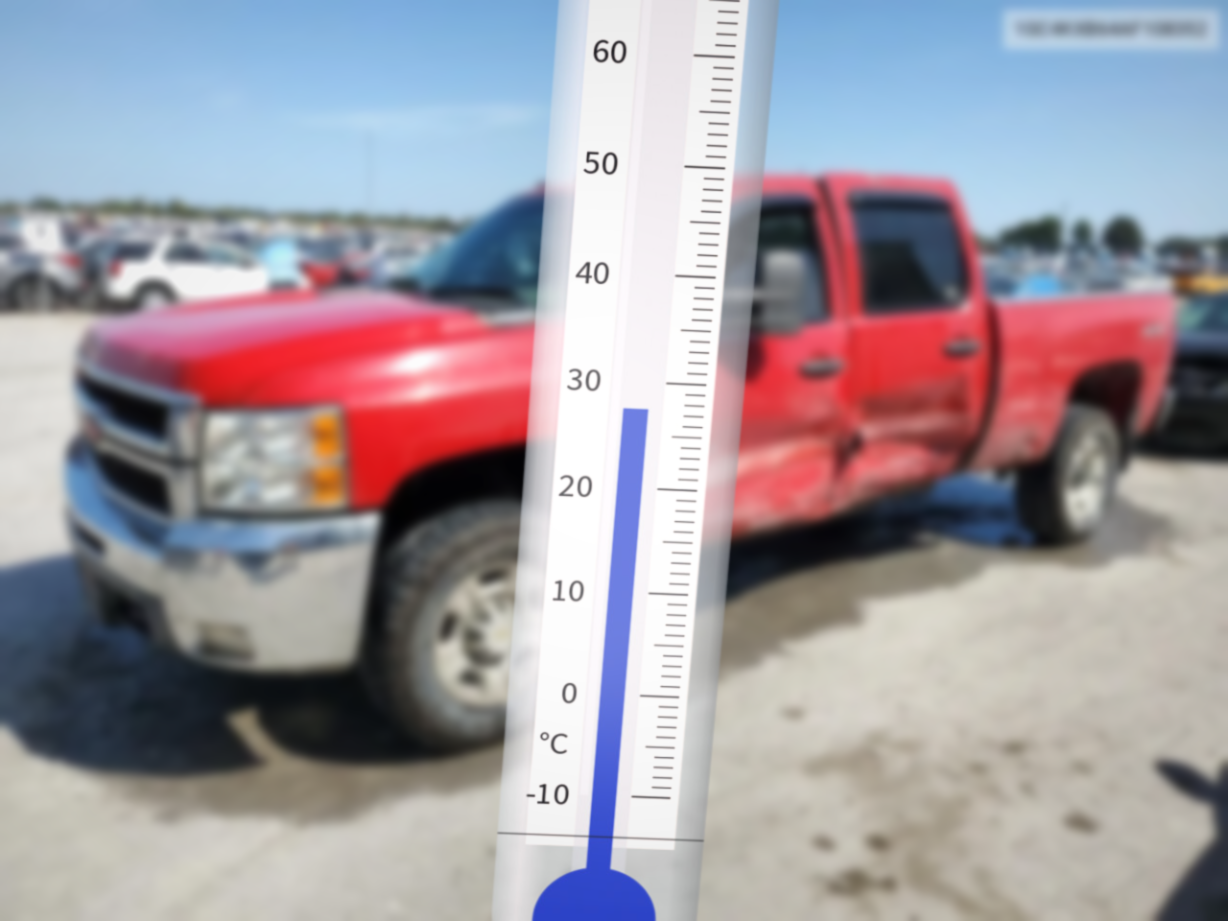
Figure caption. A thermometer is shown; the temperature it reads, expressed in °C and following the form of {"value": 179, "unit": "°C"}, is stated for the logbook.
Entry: {"value": 27.5, "unit": "°C"}
